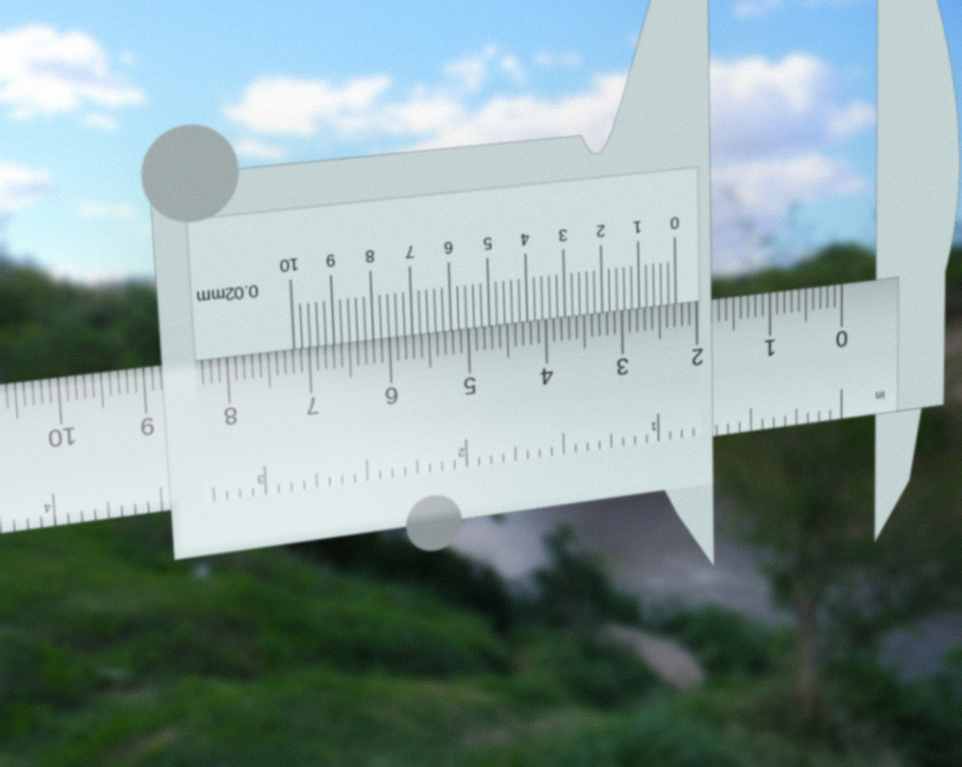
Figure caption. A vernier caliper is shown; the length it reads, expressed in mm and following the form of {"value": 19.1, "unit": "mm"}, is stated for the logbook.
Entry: {"value": 22.8, "unit": "mm"}
